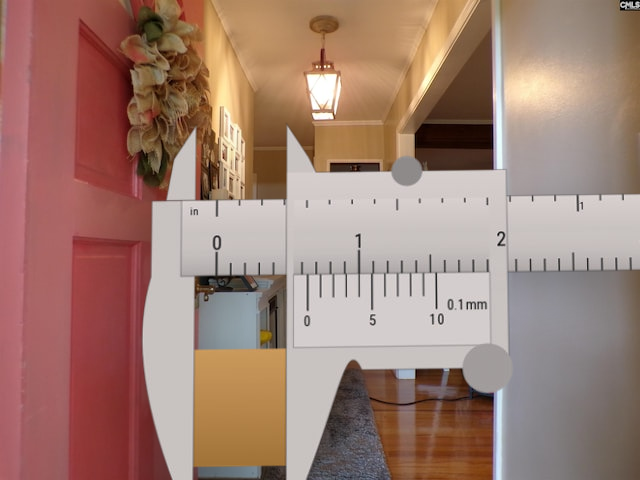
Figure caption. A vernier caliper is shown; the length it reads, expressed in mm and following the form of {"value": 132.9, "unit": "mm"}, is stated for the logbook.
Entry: {"value": 6.4, "unit": "mm"}
